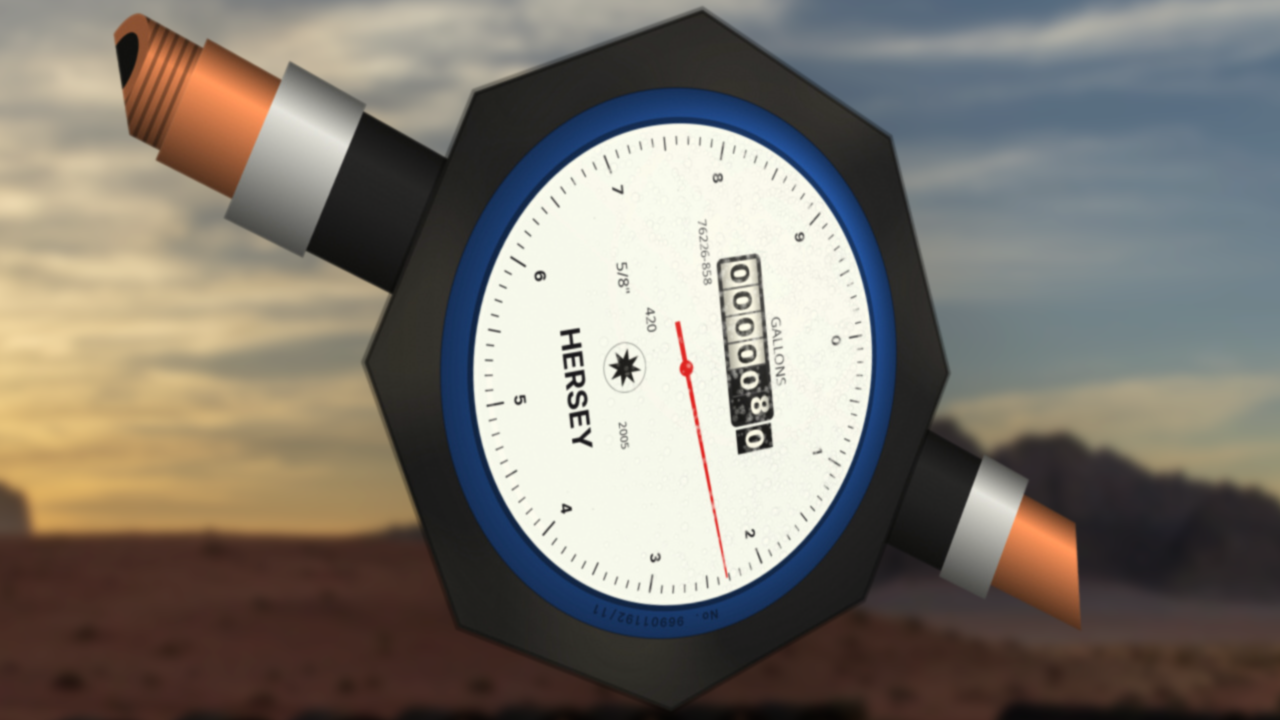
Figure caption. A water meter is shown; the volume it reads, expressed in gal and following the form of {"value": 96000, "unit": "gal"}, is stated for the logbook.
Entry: {"value": 82.3, "unit": "gal"}
